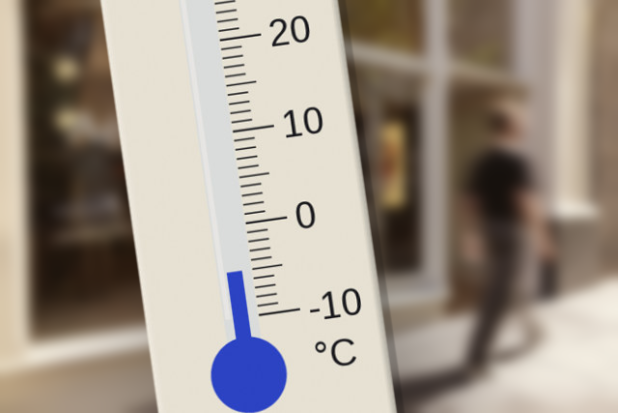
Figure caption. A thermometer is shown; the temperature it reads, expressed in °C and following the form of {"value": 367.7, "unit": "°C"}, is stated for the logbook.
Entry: {"value": -5, "unit": "°C"}
